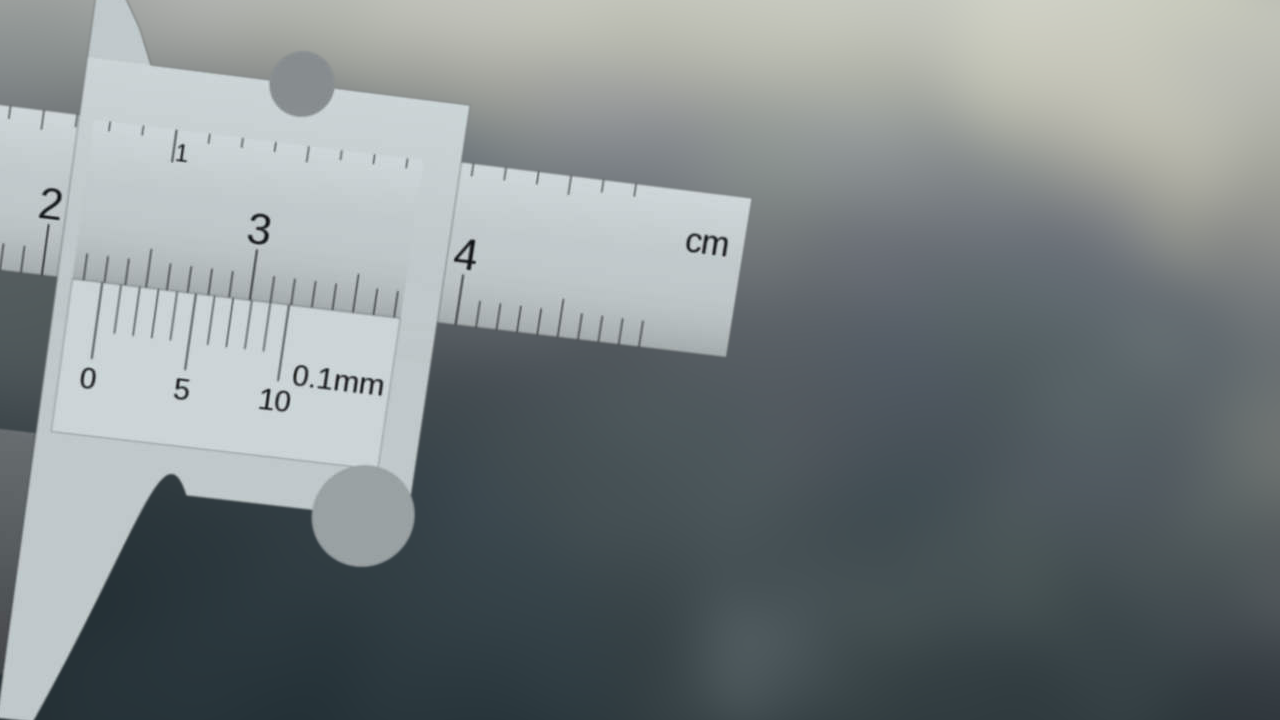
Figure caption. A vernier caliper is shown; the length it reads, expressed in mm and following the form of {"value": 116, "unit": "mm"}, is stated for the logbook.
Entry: {"value": 22.9, "unit": "mm"}
